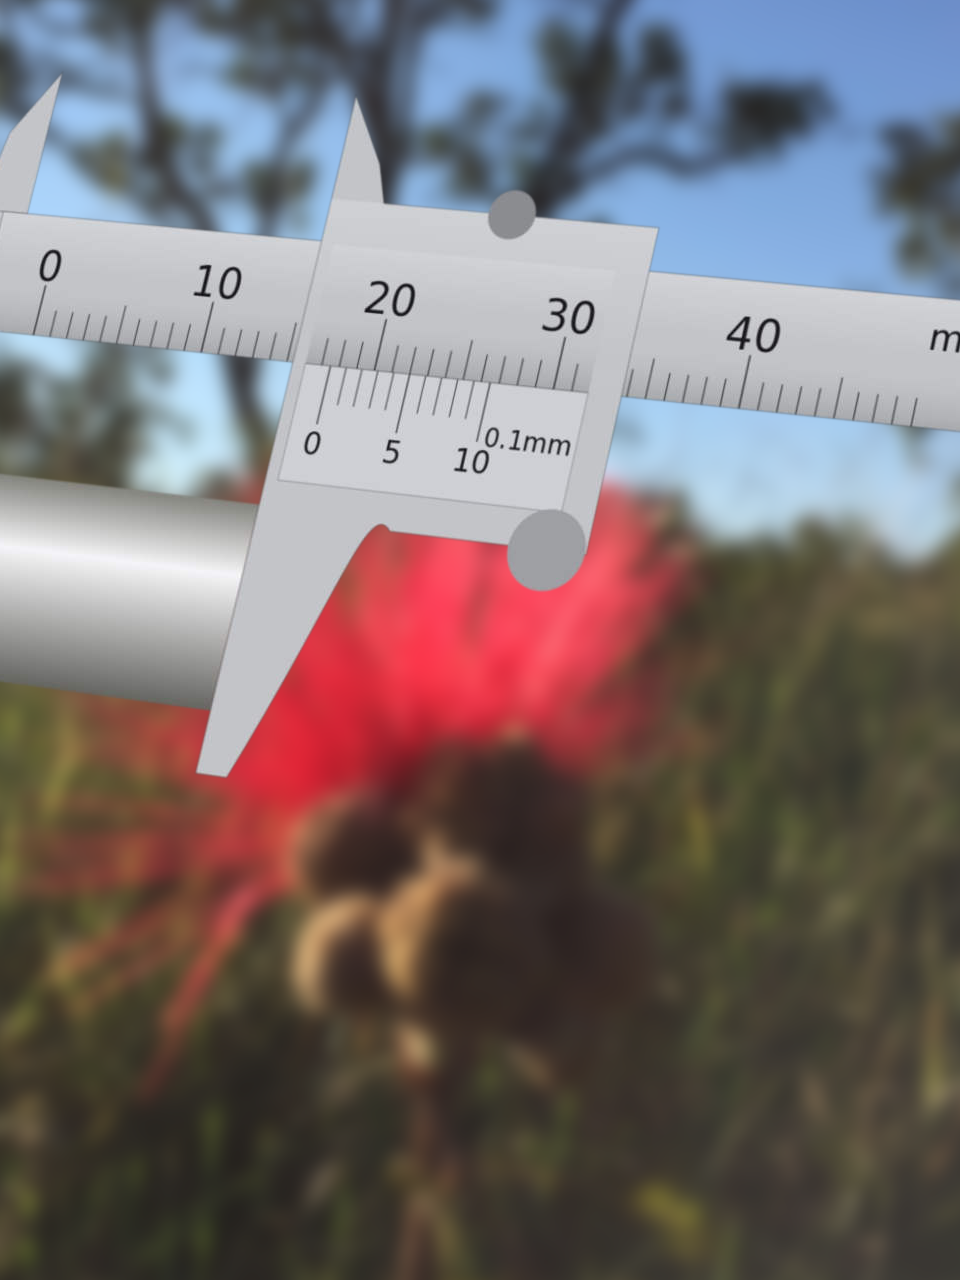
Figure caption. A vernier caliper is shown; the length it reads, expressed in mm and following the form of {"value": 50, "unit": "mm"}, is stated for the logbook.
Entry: {"value": 17.5, "unit": "mm"}
